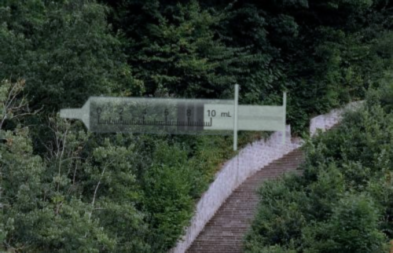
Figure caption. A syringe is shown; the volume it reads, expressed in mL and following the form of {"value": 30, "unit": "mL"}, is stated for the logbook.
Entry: {"value": 7, "unit": "mL"}
